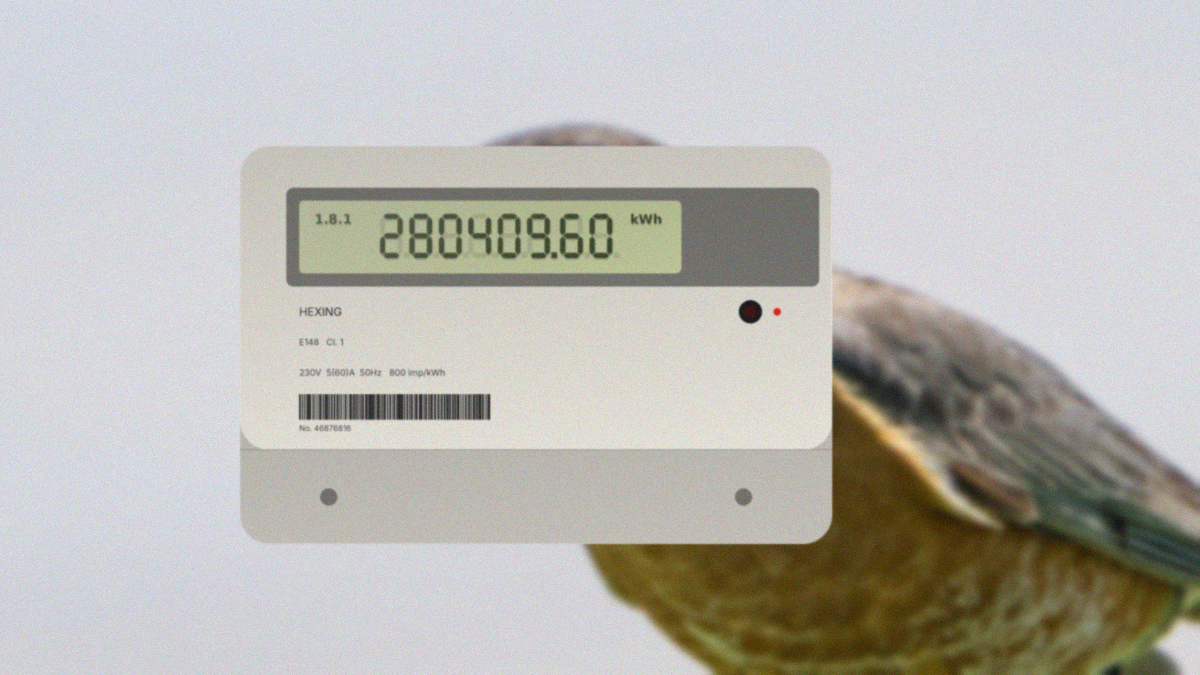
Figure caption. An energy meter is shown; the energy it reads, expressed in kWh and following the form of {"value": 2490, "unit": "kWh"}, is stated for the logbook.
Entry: {"value": 280409.60, "unit": "kWh"}
